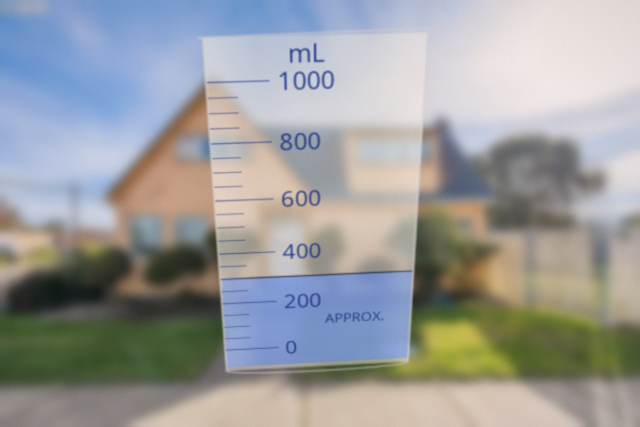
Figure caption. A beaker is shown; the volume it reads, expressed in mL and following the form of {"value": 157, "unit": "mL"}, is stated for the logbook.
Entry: {"value": 300, "unit": "mL"}
